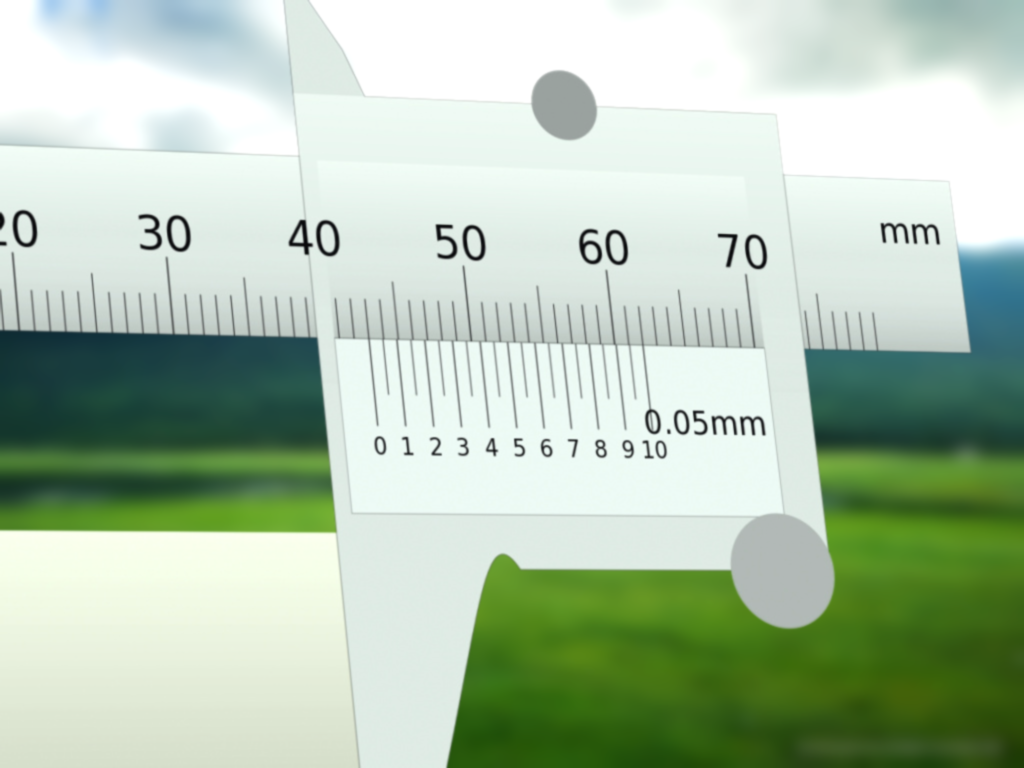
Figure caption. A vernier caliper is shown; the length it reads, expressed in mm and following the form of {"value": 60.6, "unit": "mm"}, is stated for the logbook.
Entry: {"value": 43.0, "unit": "mm"}
